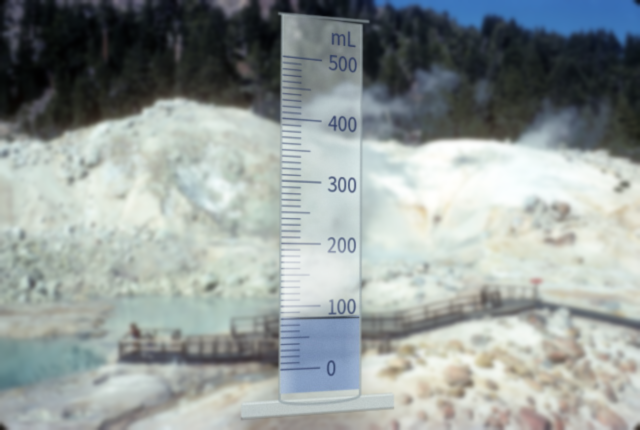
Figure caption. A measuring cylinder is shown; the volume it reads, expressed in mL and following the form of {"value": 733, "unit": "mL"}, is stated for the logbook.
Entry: {"value": 80, "unit": "mL"}
